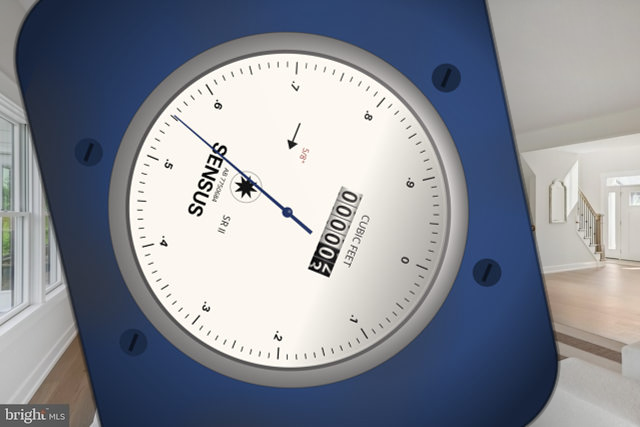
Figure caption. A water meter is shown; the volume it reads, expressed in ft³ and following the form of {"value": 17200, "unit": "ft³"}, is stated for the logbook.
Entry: {"value": 2.55, "unit": "ft³"}
